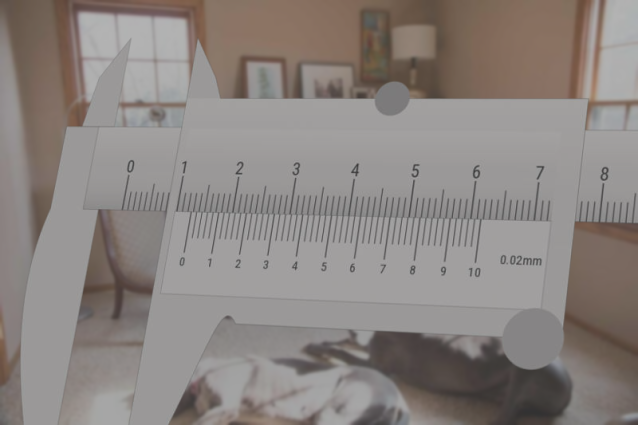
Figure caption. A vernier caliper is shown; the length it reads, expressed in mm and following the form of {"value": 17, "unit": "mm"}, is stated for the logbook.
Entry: {"value": 12.6, "unit": "mm"}
